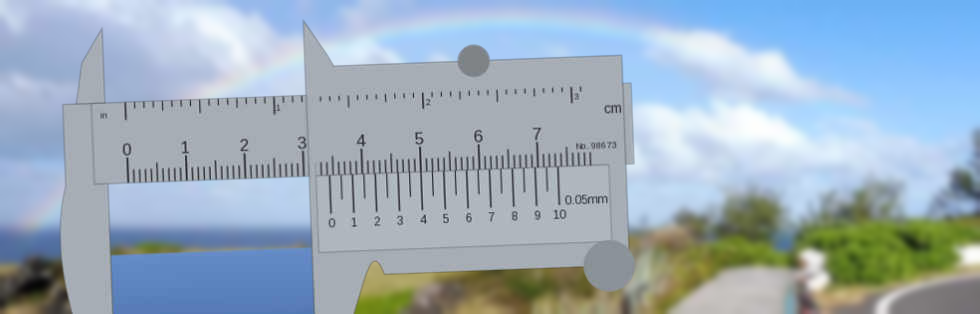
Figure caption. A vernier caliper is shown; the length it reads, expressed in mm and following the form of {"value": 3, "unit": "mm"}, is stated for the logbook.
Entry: {"value": 34.4, "unit": "mm"}
